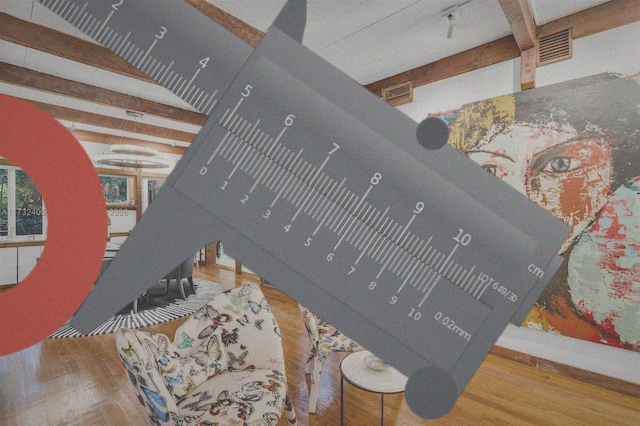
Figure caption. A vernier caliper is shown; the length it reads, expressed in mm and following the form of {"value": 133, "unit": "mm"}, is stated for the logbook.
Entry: {"value": 51.5, "unit": "mm"}
